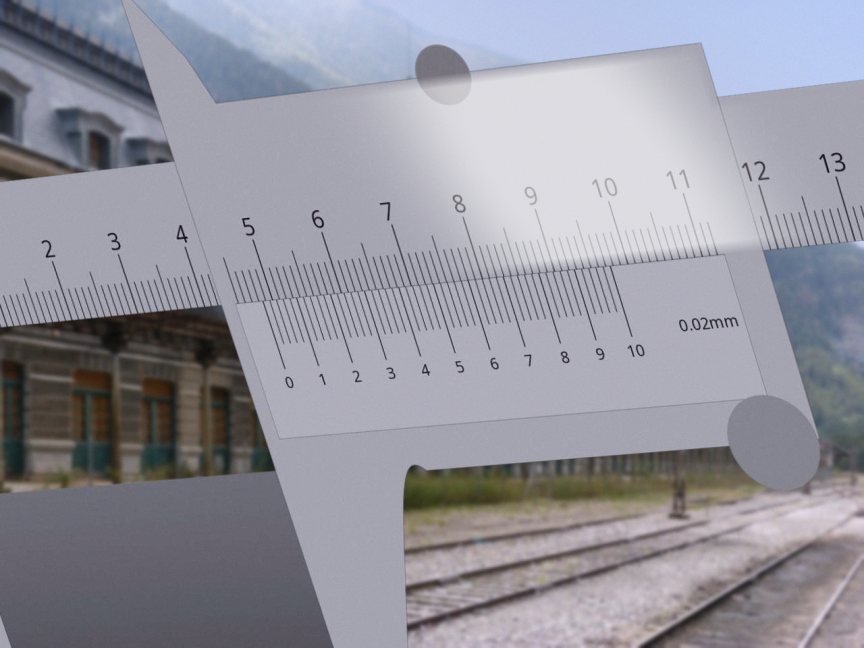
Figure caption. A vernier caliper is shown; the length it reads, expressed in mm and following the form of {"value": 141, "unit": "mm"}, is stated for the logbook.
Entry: {"value": 48.6, "unit": "mm"}
